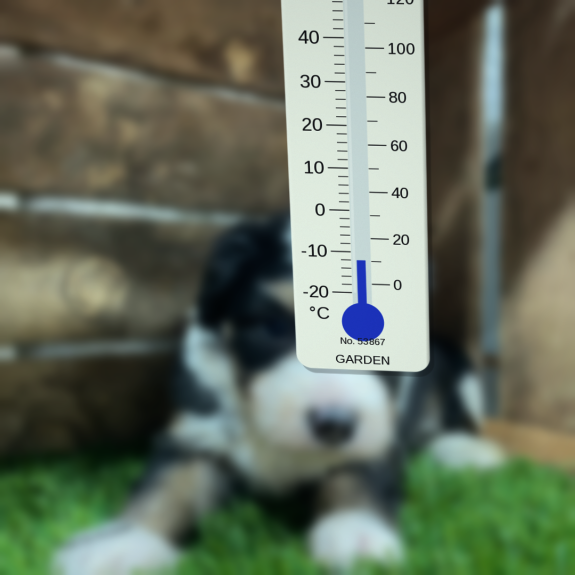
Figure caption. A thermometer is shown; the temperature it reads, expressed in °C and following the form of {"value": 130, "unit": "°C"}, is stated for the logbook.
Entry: {"value": -12, "unit": "°C"}
